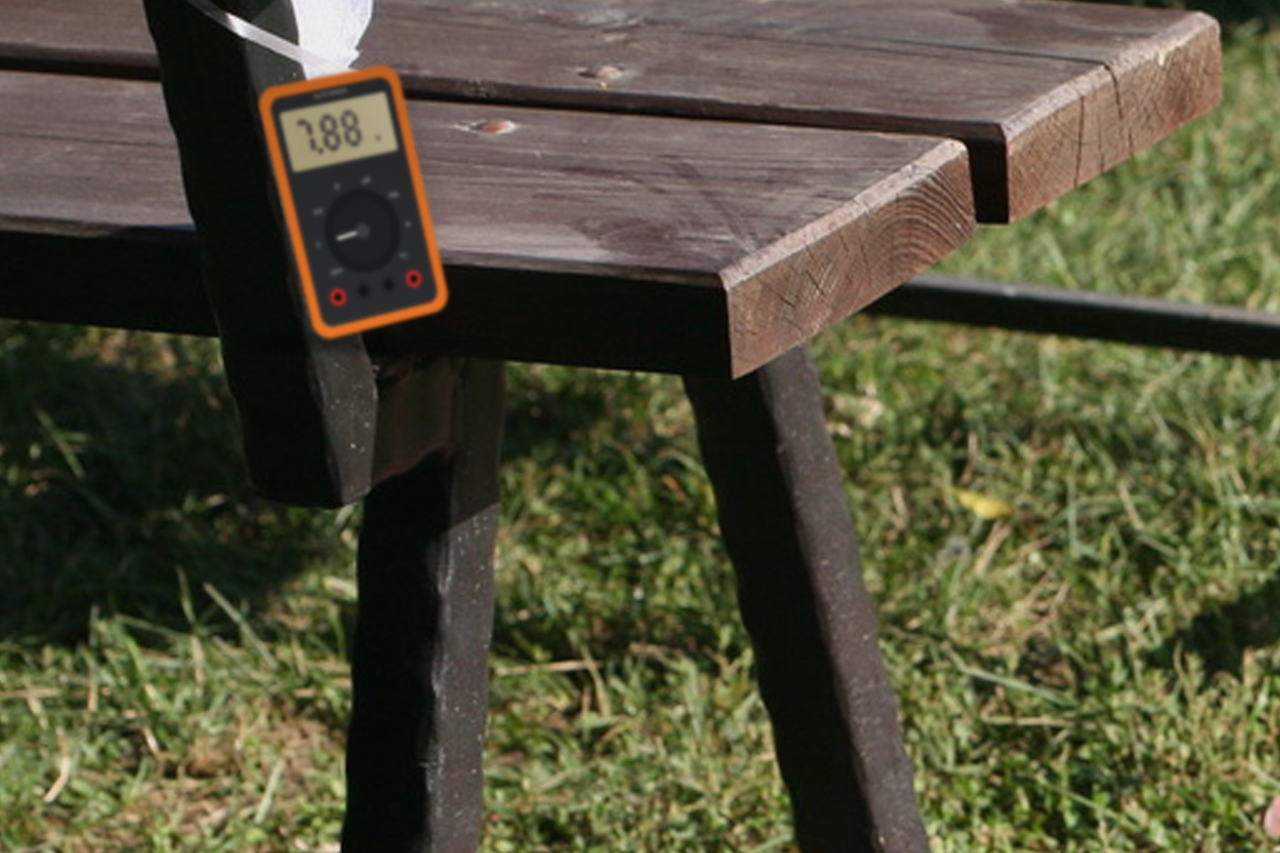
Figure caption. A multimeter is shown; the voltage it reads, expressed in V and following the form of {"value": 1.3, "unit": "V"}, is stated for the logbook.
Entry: {"value": 7.88, "unit": "V"}
